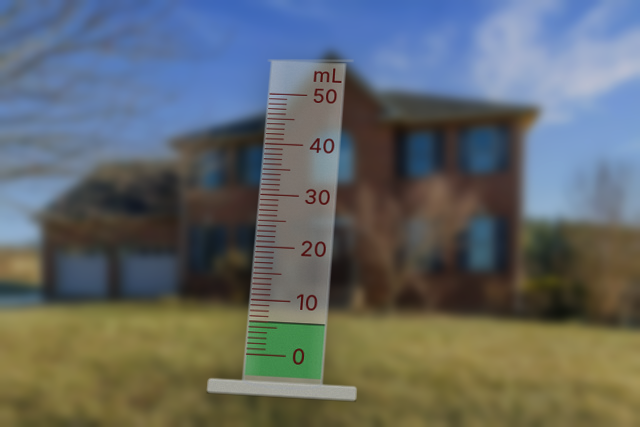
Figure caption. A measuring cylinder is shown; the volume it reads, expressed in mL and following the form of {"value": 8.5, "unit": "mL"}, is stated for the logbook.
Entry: {"value": 6, "unit": "mL"}
